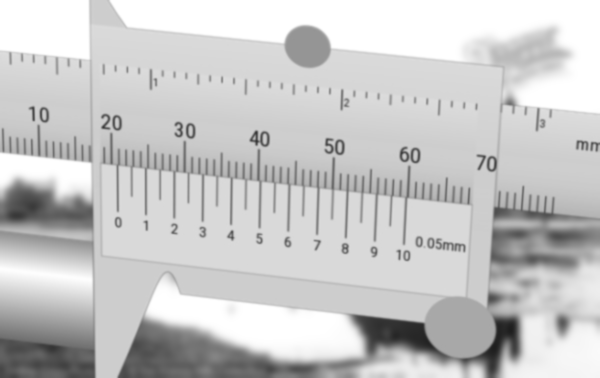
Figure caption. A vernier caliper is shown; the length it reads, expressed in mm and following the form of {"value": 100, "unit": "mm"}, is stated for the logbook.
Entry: {"value": 20.8, "unit": "mm"}
